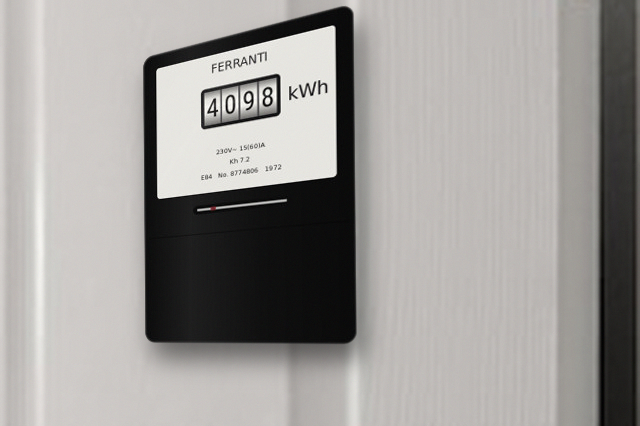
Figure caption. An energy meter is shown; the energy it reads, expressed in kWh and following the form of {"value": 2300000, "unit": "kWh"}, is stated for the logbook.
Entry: {"value": 4098, "unit": "kWh"}
